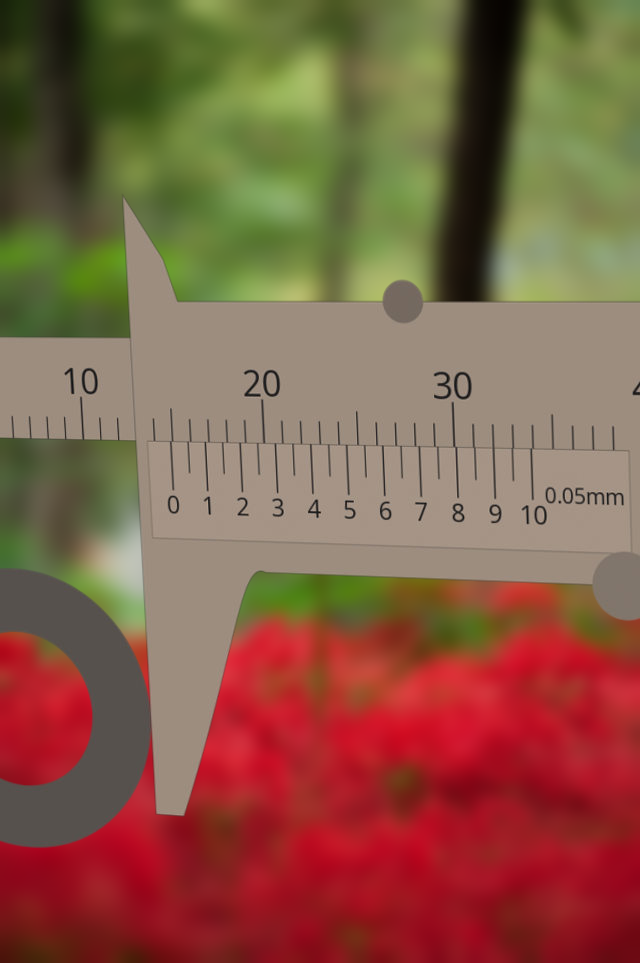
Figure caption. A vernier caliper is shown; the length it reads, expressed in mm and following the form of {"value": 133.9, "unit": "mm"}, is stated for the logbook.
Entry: {"value": 14.9, "unit": "mm"}
